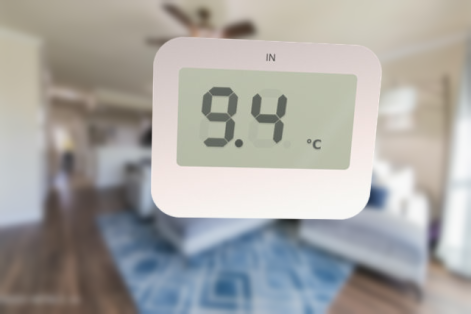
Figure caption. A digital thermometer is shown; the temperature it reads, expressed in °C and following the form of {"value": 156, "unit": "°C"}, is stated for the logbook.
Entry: {"value": 9.4, "unit": "°C"}
